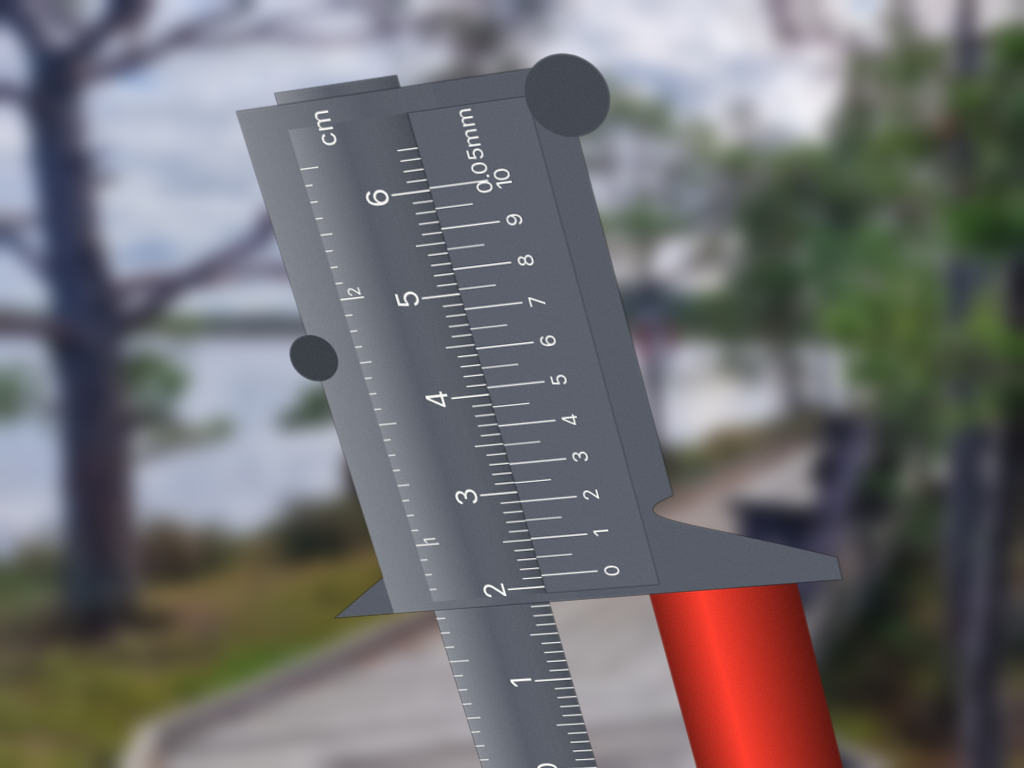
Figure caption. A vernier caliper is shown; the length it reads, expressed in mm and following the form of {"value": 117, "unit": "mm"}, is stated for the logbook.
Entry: {"value": 21.2, "unit": "mm"}
